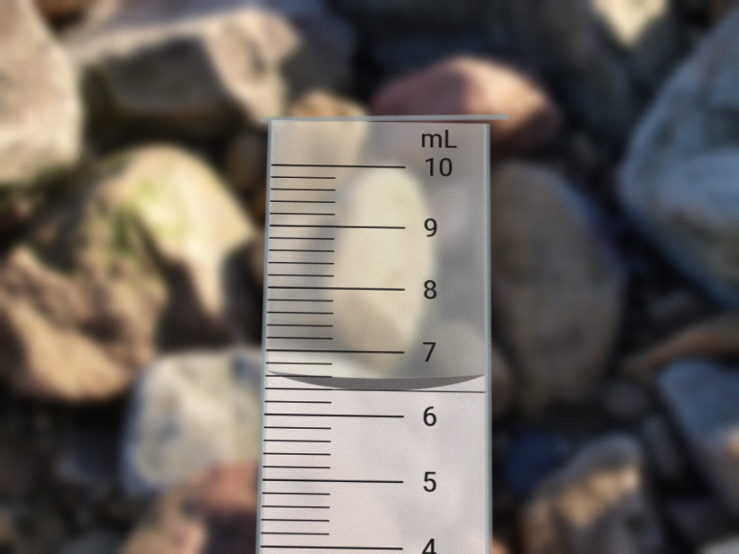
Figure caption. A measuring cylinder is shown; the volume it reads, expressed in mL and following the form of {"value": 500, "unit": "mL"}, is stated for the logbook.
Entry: {"value": 6.4, "unit": "mL"}
